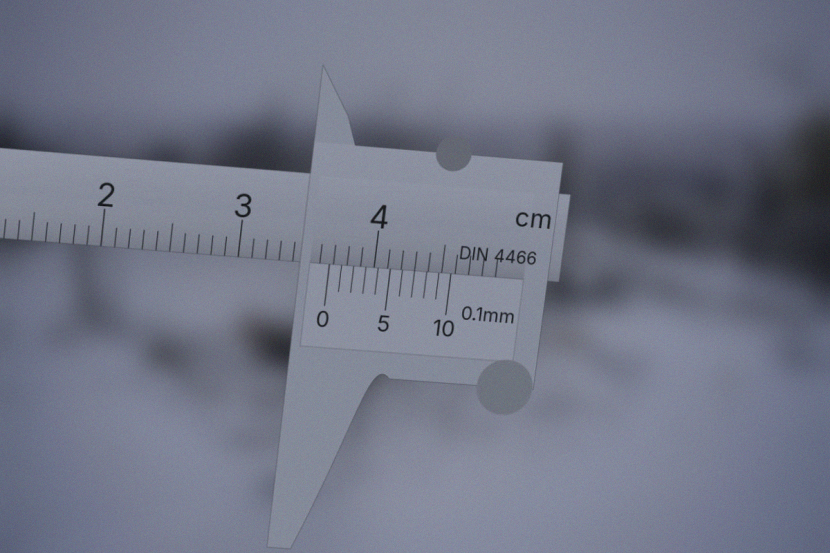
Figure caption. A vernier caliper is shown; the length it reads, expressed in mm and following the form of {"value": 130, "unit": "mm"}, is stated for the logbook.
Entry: {"value": 36.7, "unit": "mm"}
